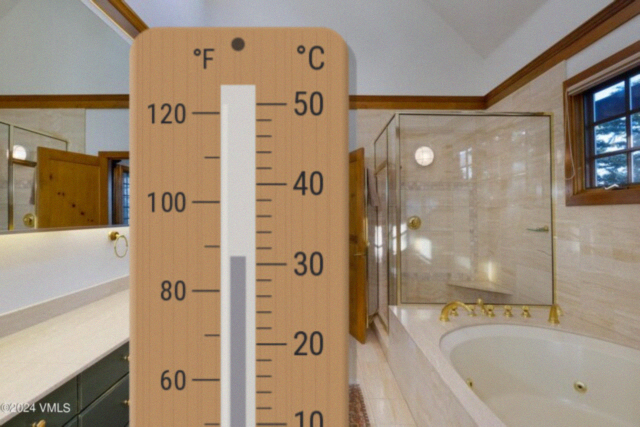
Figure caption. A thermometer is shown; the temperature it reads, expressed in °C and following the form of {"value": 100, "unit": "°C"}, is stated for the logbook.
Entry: {"value": 31, "unit": "°C"}
